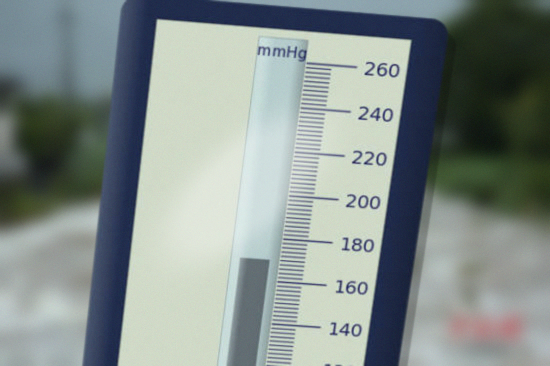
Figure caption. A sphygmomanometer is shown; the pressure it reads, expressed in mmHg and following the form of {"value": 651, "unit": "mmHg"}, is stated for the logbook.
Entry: {"value": 170, "unit": "mmHg"}
